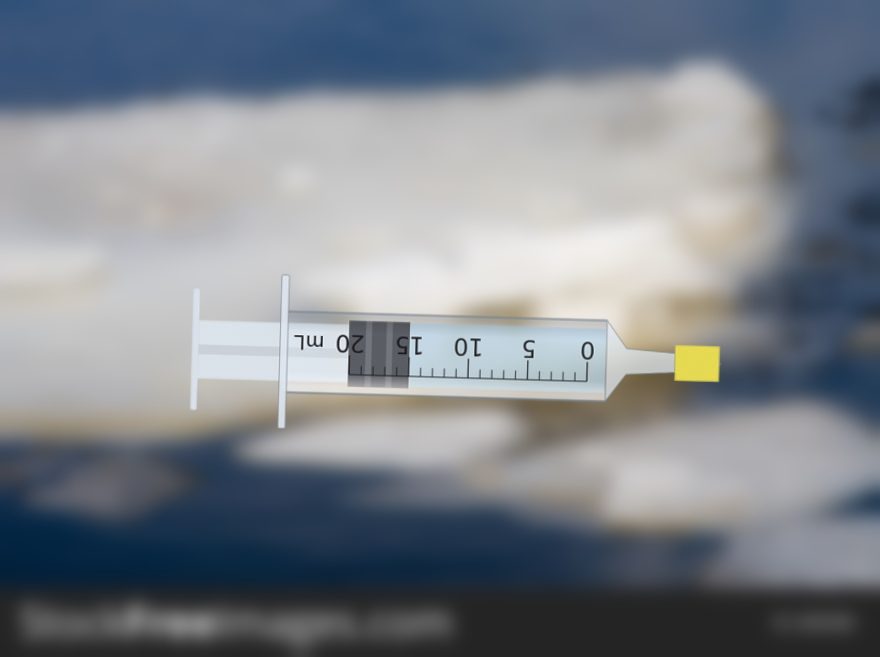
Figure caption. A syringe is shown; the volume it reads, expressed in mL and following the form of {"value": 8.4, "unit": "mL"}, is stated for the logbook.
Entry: {"value": 15, "unit": "mL"}
